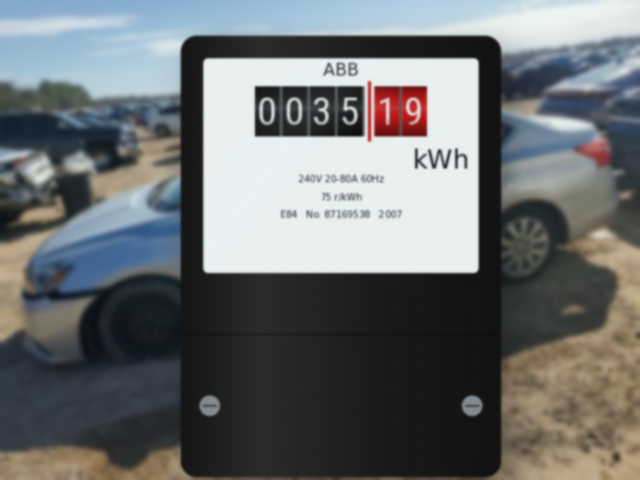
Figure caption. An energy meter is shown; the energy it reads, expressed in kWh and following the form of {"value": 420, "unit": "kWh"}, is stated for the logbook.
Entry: {"value": 35.19, "unit": "kWh"}
